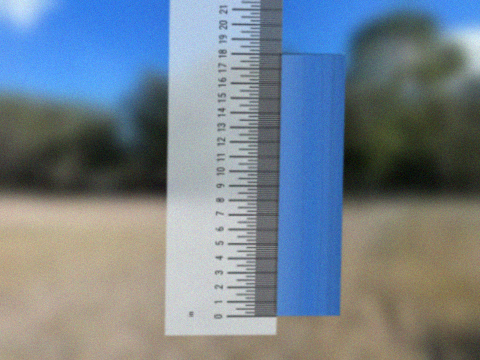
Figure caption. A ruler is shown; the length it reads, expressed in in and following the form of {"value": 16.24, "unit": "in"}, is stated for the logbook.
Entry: {"value": 18, "unit": "in"}
